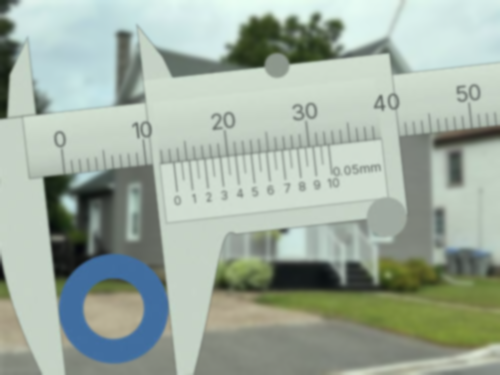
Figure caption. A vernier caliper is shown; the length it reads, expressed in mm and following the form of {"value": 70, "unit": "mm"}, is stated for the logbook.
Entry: {"value": 13.4, "unit": "mm"}
